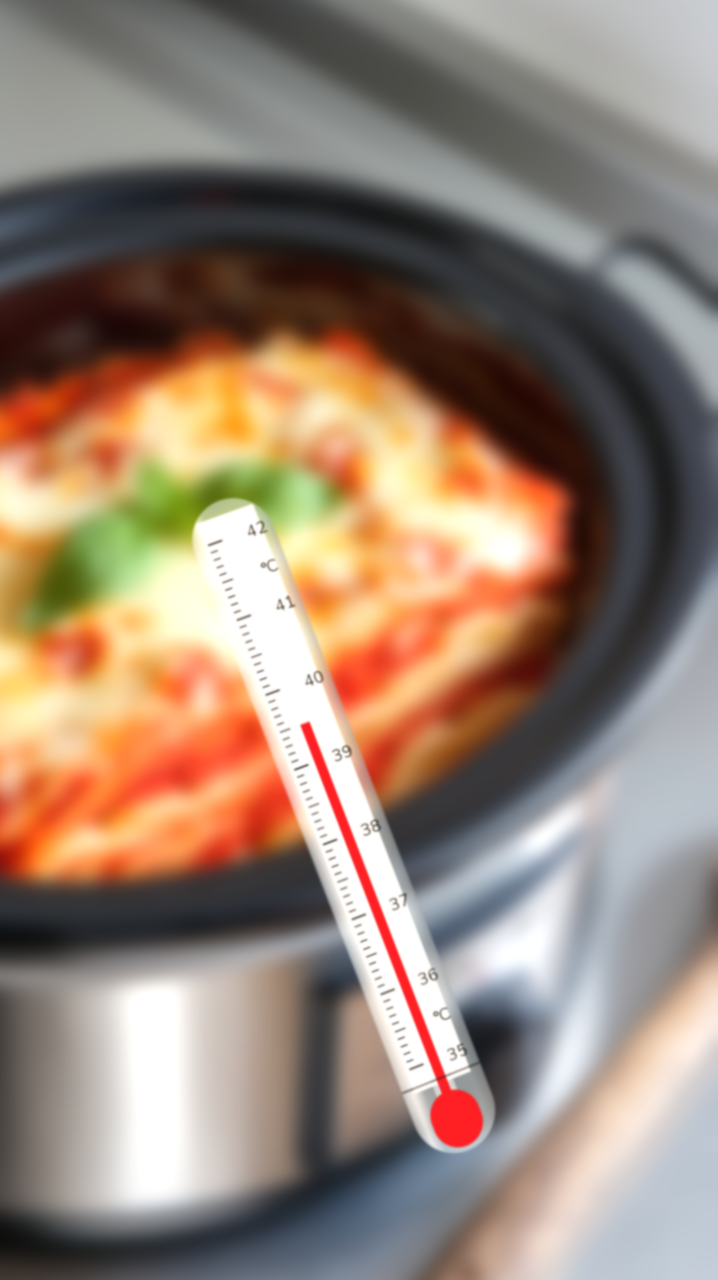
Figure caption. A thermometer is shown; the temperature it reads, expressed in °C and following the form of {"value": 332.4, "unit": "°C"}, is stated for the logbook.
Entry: {"value": 39.5, "unit": "°C"}
